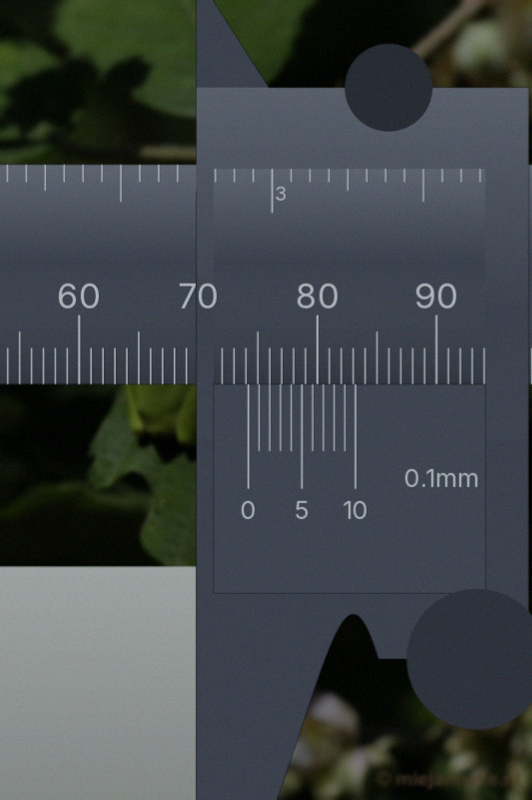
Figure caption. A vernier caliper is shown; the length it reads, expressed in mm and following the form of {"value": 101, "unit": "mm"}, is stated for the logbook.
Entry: {"value": 74.2, "unit": "mm"}
